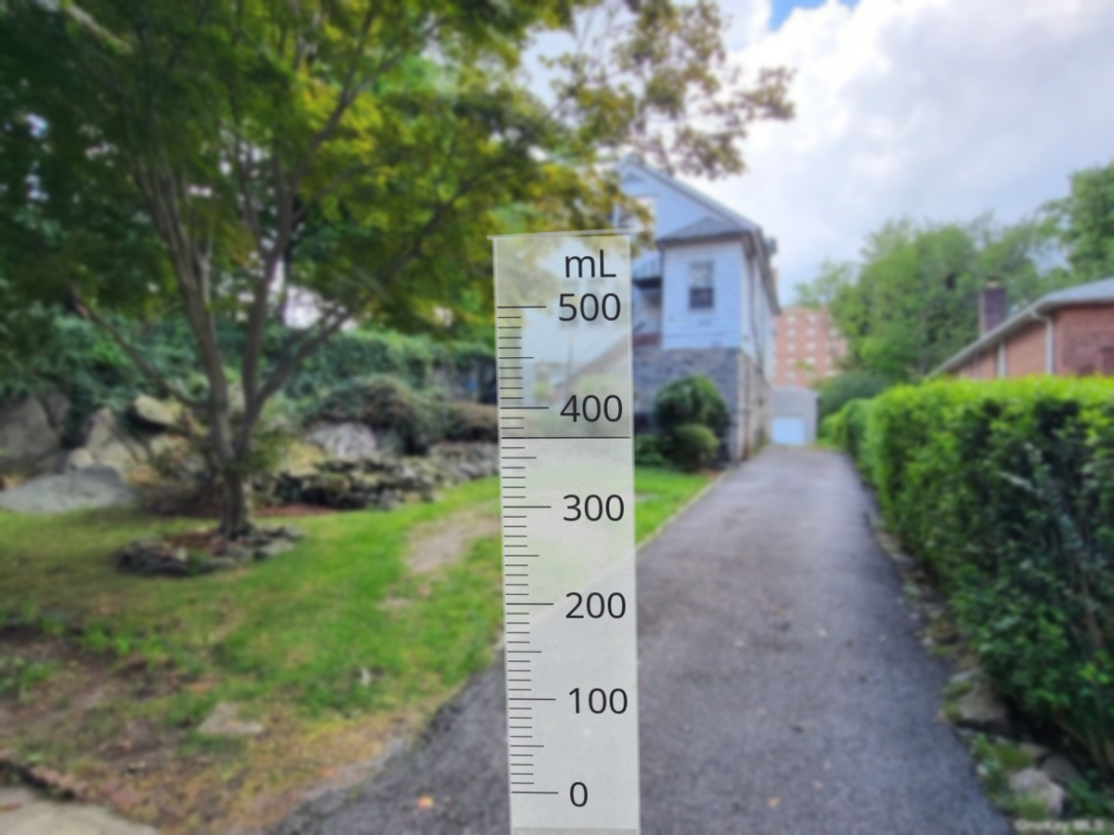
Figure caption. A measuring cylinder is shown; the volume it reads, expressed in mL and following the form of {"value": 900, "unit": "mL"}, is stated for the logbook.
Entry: {"value": 370, "unit": "mL"}
